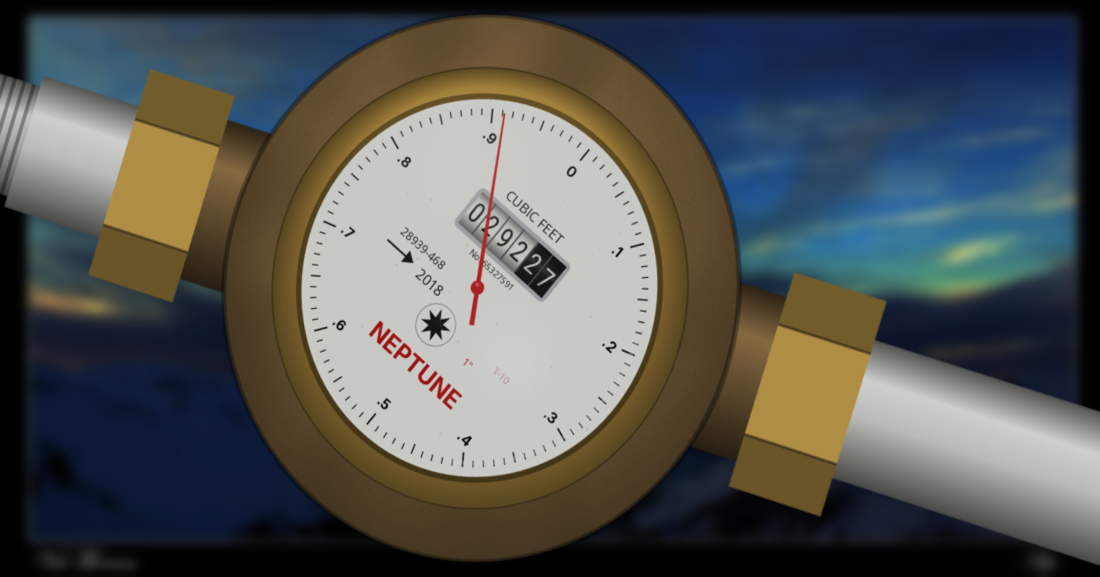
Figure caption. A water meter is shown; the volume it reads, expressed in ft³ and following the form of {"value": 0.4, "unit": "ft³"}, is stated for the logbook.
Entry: {"value": 29226.91, "unit": "ft³"}
